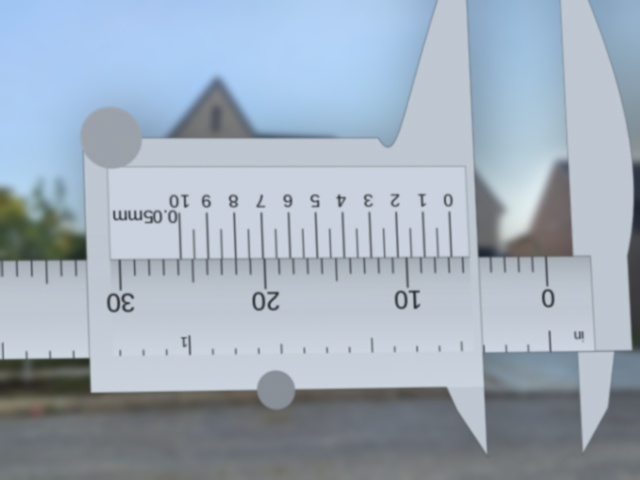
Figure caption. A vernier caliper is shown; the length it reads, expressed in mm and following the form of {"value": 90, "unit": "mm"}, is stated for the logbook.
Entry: {"value": 6.8, "unit": "mm"}
